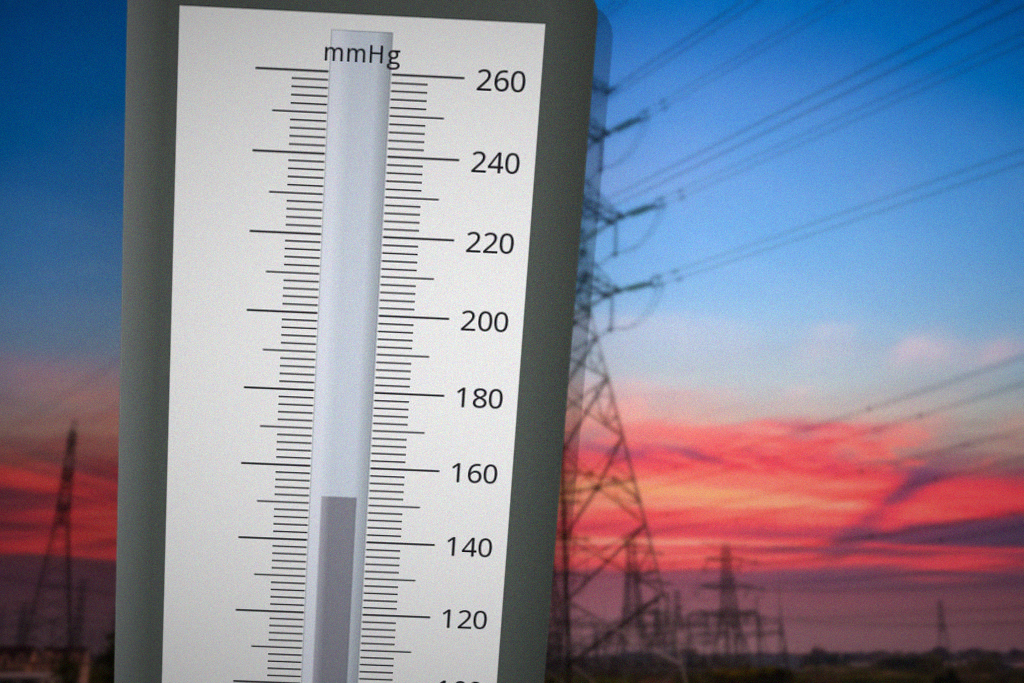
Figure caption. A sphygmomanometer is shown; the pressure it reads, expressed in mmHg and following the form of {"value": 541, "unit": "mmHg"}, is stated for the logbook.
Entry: {"value": 152, "unit": "mmHg"}
